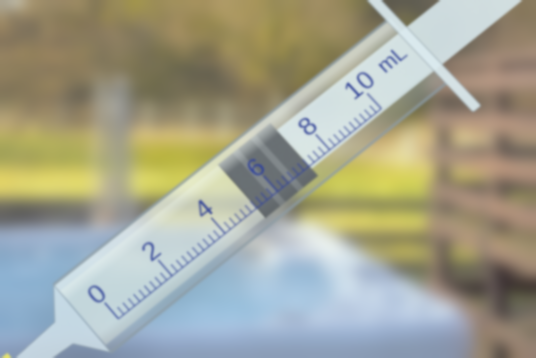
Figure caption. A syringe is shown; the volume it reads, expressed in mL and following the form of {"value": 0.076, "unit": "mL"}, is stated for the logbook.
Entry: {"value": 5.2, "unit": "mL"}
